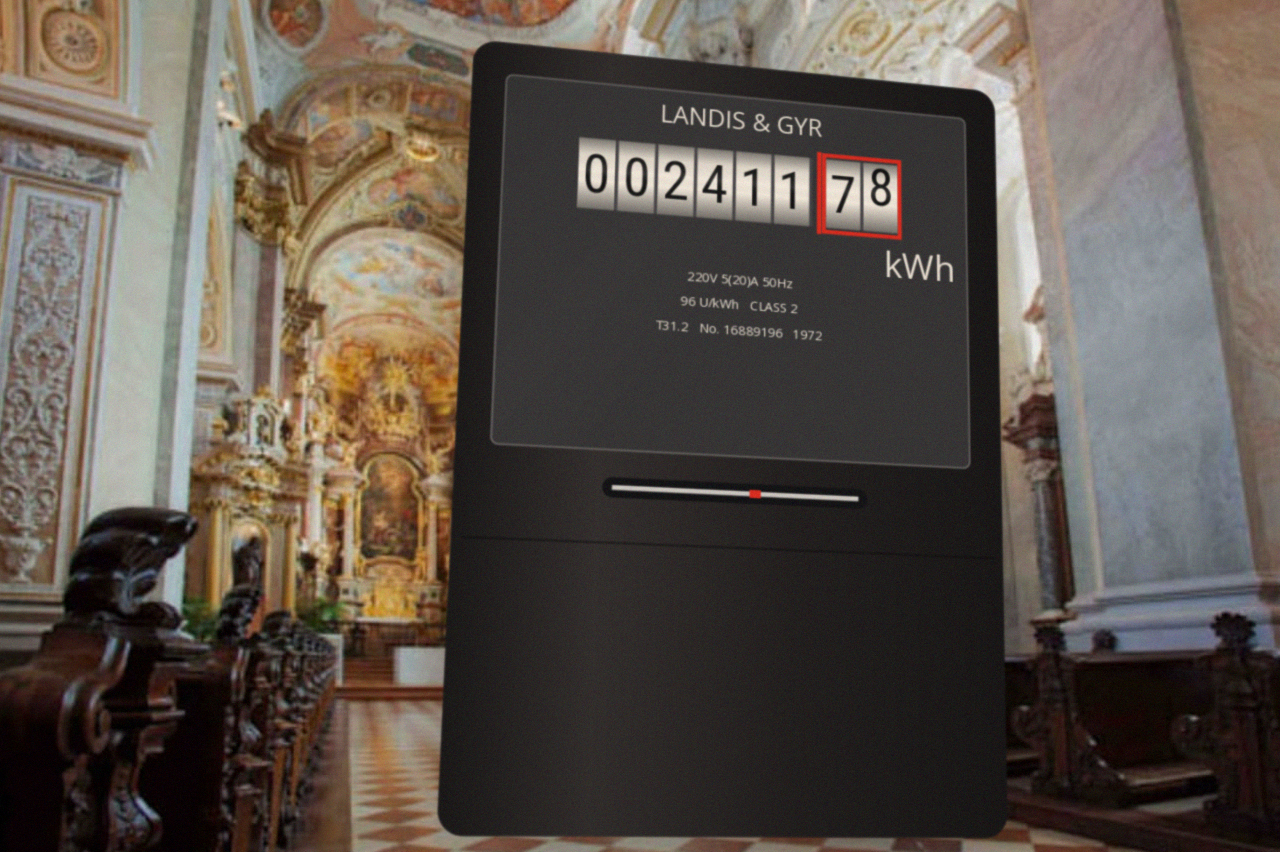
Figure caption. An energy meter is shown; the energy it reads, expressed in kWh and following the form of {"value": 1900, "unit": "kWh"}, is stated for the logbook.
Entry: {"value": 2411.78, "unit": "kWh"}
